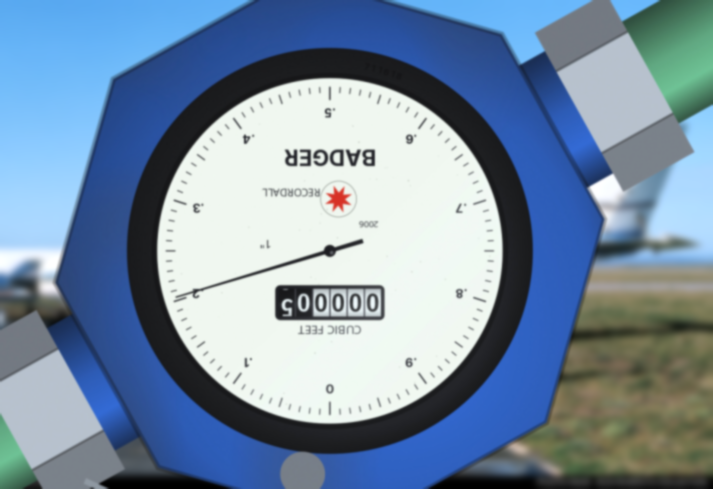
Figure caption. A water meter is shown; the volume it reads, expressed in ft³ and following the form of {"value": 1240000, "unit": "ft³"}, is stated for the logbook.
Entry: {"value": 5.20, "unit": "ft³"}
